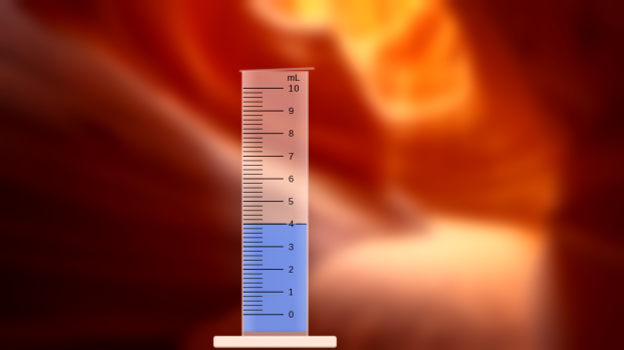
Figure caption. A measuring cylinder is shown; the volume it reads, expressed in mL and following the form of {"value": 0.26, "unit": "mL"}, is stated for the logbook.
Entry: {"value": 4, "unit": "mL"}
